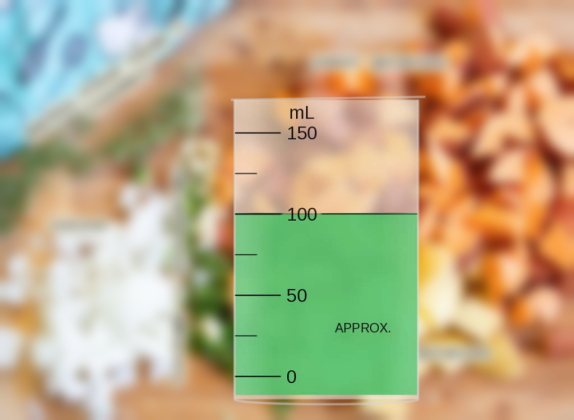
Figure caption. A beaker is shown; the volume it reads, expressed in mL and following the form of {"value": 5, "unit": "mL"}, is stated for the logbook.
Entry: {"value": 100, "unit": "mL"}
